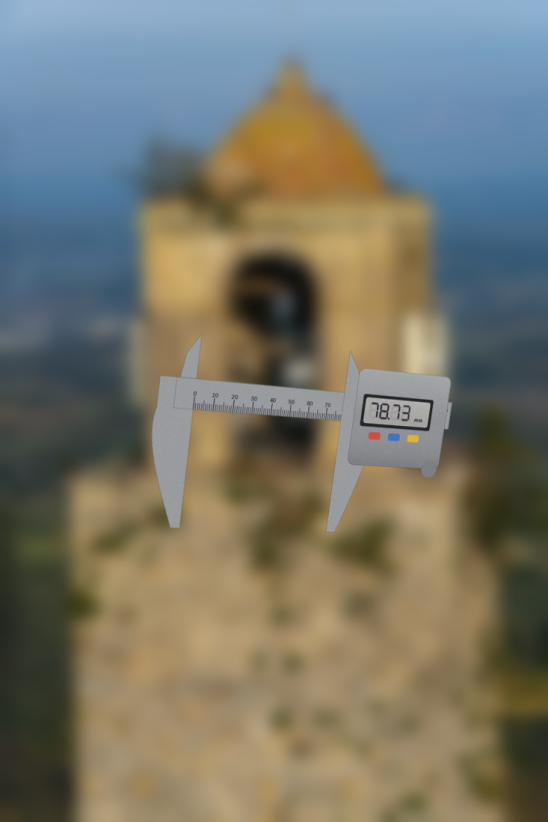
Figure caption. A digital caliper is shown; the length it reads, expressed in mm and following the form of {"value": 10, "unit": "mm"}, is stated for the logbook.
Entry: {"value": 78.73, "unit": "mm"}
